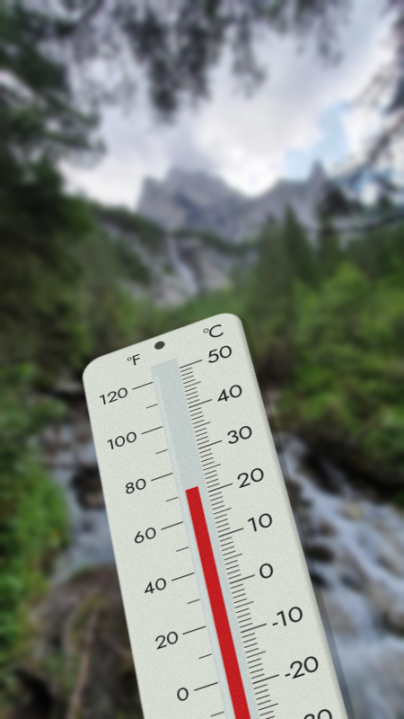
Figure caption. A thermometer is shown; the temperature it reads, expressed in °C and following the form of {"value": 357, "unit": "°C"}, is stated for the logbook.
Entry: {"value": 22, "unit": "°C"}
